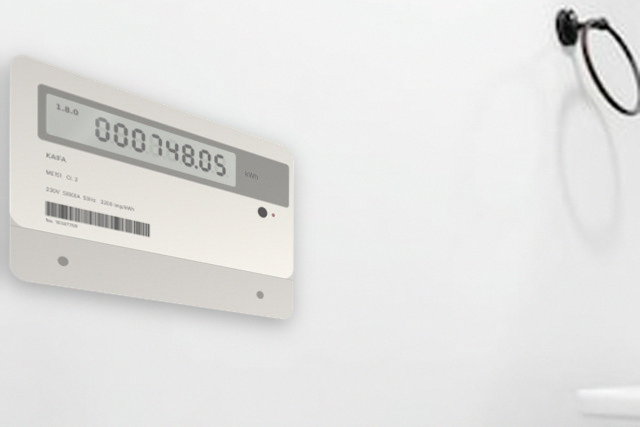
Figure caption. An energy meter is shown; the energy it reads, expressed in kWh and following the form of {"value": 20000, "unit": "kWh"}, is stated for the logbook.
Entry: {"value": 748.05, "unit": "kWh"}
